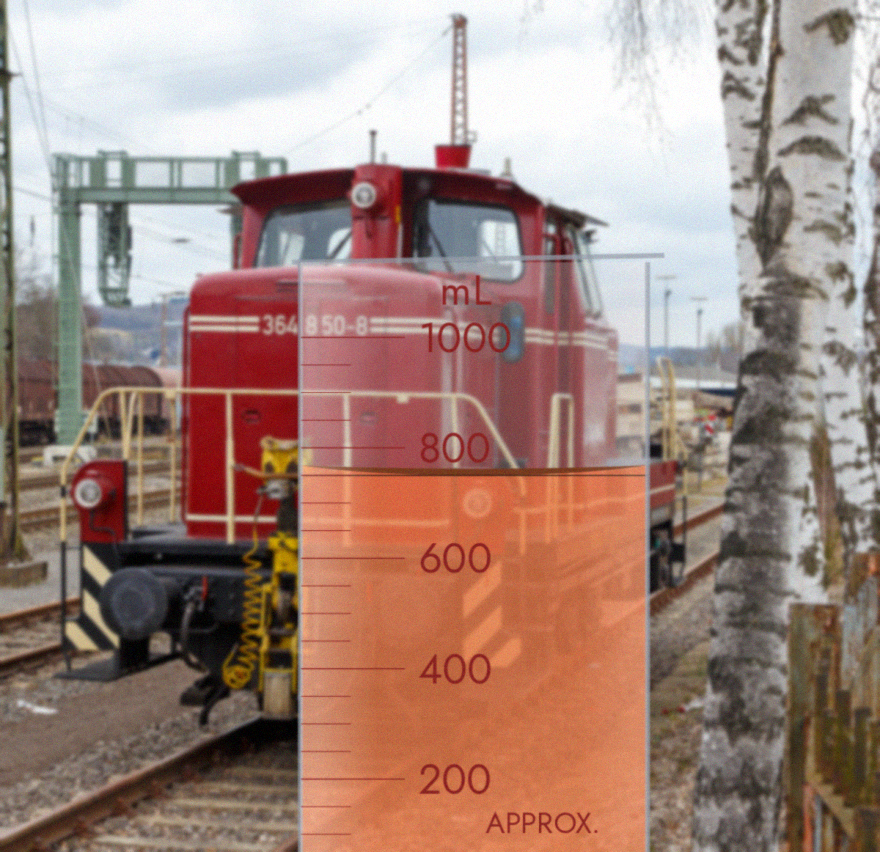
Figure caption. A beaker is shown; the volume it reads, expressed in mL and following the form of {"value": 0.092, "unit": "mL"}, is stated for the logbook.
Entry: {"value": 750, "unit": "mL"}
